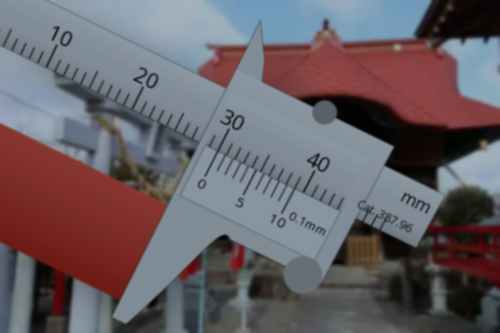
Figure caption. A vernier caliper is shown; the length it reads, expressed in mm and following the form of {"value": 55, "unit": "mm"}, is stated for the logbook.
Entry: {"value": 30.0, "unit": "mm"}
